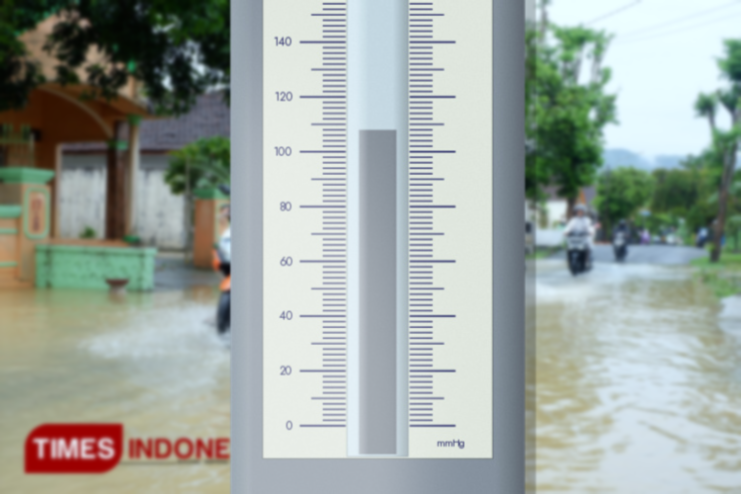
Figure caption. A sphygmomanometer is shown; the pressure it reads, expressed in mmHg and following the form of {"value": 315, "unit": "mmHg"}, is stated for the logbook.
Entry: {"value": 108, "unit": "mmHg"}
